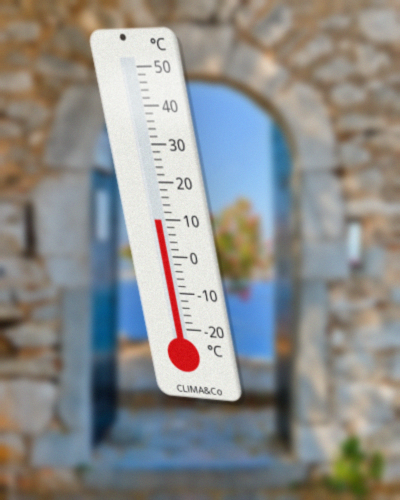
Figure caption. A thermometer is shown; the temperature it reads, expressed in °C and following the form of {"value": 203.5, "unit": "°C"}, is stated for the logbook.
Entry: {"value": 10, "unit": "°C"}
